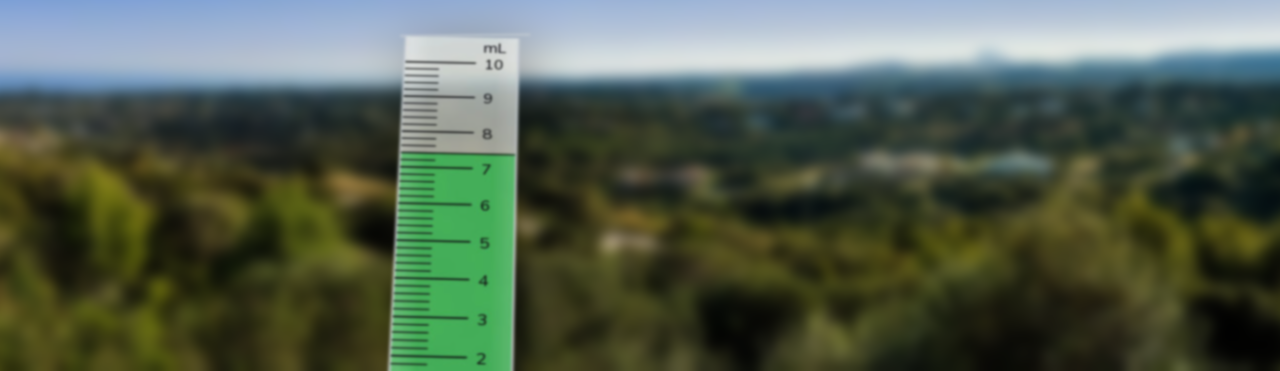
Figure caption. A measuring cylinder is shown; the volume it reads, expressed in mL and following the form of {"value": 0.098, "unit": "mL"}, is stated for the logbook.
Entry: {"value": 7.4, "unit": "mL"}
